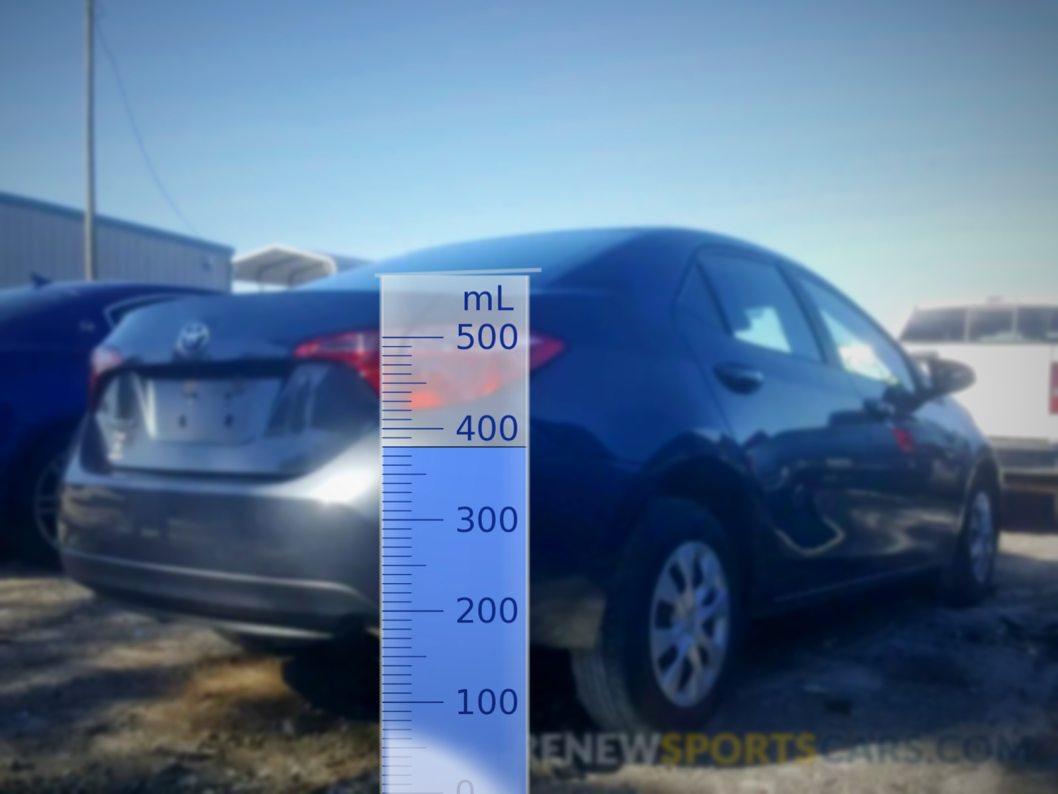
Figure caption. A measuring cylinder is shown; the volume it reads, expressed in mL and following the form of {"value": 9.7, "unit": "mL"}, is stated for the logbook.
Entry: {"value": 380, "unit": "mL"}
